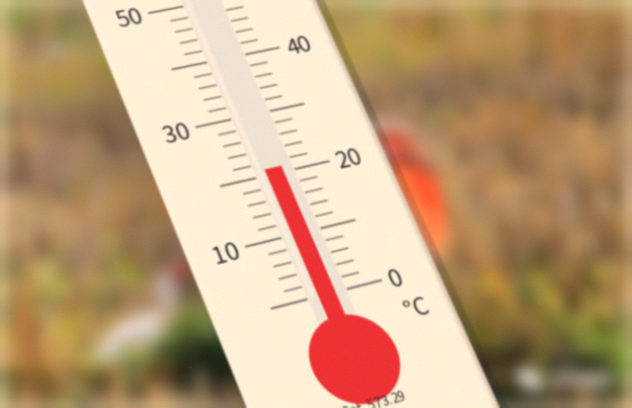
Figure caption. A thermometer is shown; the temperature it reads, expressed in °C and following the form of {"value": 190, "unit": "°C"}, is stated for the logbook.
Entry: {"value": 21, "unit": "°C"}
